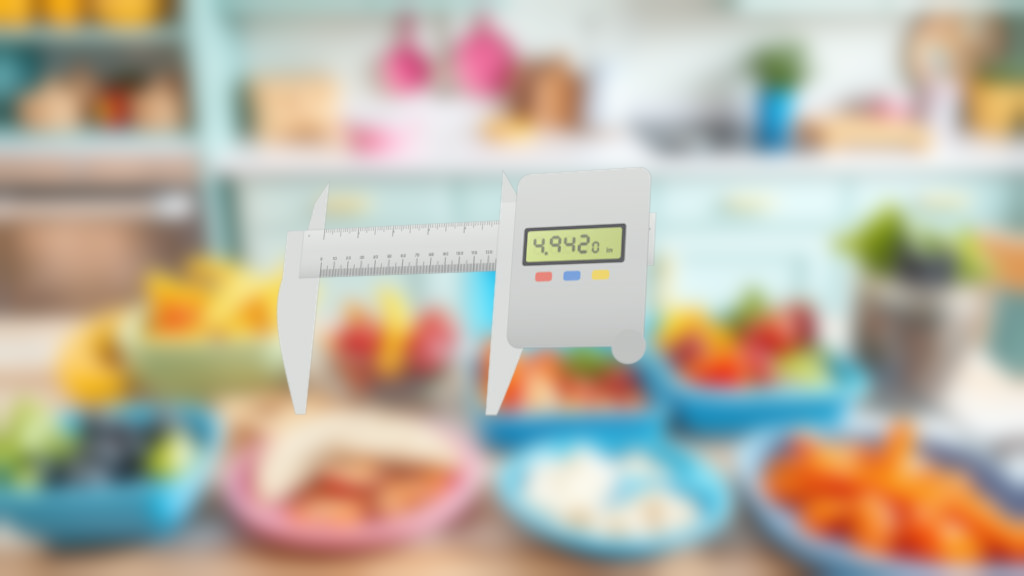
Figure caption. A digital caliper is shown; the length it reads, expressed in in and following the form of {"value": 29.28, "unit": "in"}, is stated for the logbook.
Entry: {"value": 4.9420, "unit": "in"}
